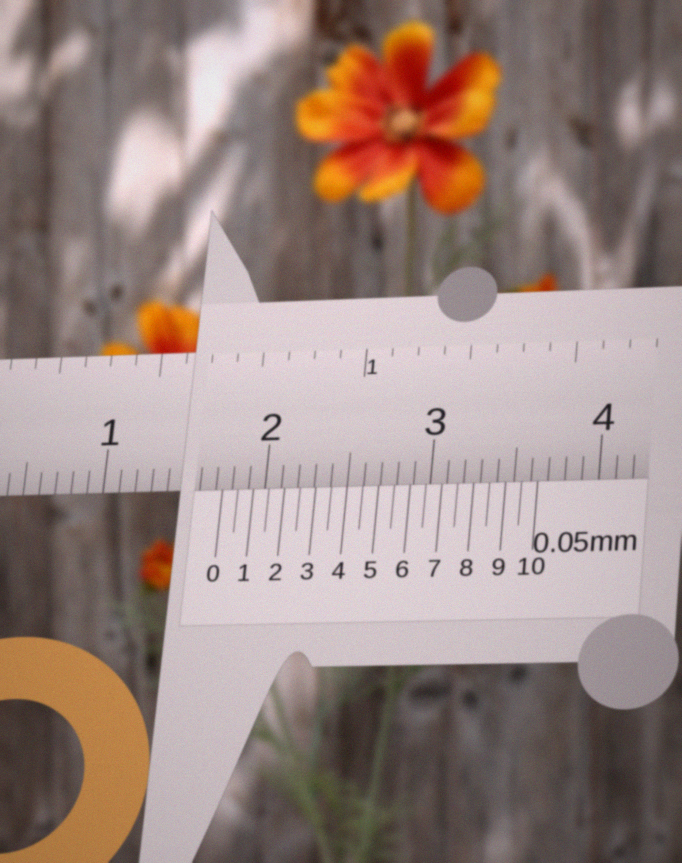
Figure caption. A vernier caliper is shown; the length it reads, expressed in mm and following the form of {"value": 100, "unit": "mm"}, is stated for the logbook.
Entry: {"value": 17.4, "unit": "mm"}
